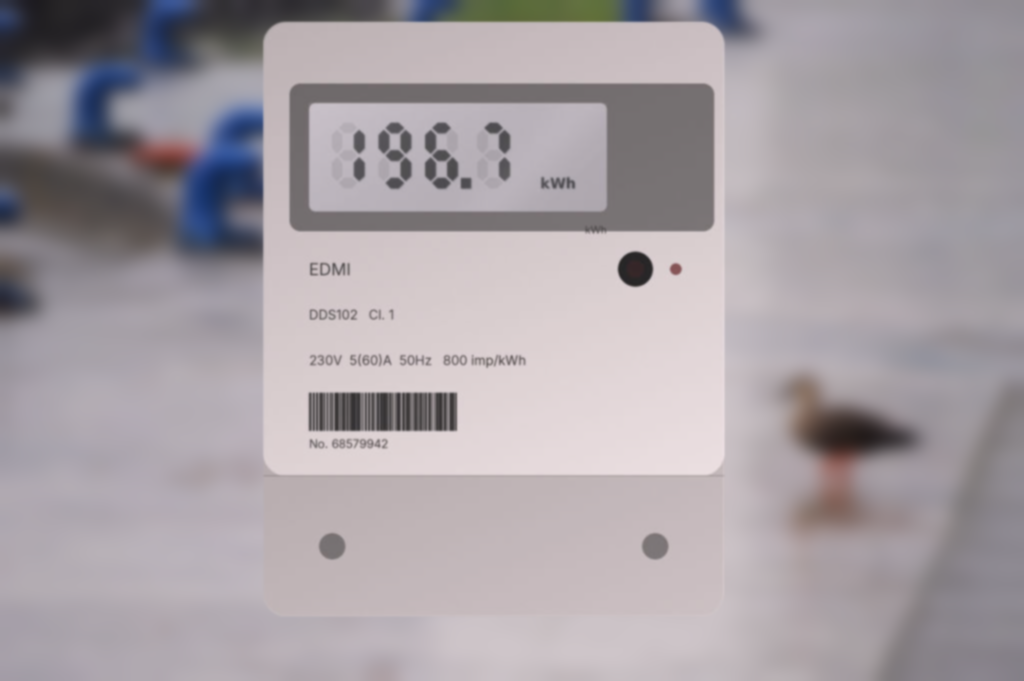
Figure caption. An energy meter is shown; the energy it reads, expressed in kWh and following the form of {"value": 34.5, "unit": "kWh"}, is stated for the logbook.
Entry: {"value": 196.7, "unit": "kWh"}
